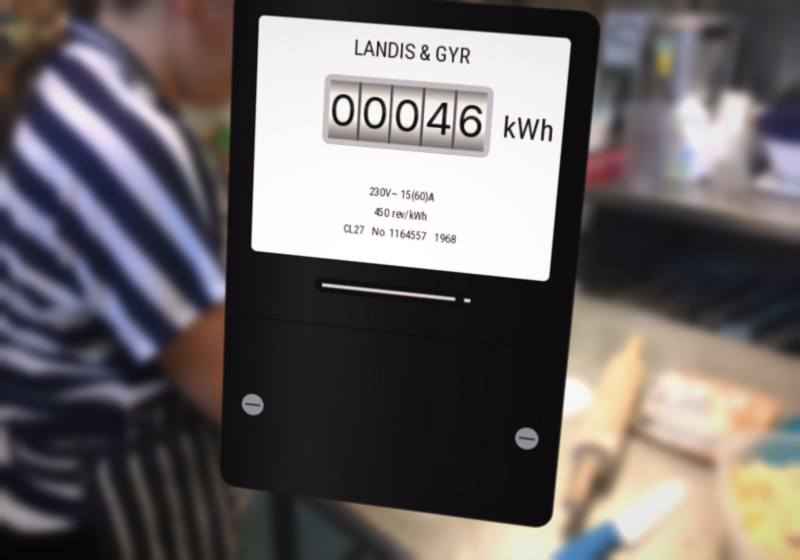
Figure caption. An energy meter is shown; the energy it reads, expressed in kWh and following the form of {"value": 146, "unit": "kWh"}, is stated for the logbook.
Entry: {"value": 46, "unit": "kWh"}
